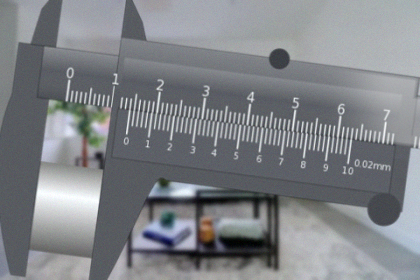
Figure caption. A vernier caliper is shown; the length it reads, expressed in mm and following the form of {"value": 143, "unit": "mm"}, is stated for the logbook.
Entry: {"value": 14.0, "unit": "mm"}
